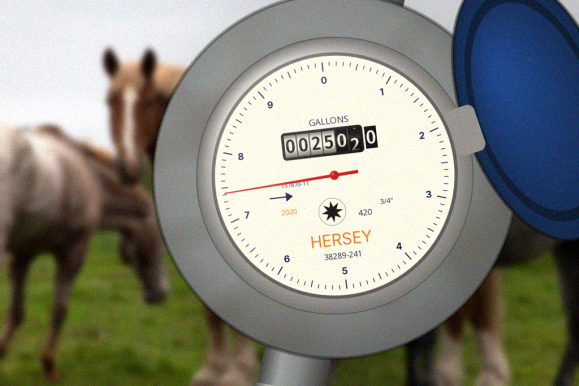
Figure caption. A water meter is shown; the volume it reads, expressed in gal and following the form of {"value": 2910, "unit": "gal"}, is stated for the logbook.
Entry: {"value": 25017.4, "unit": "gal"}
